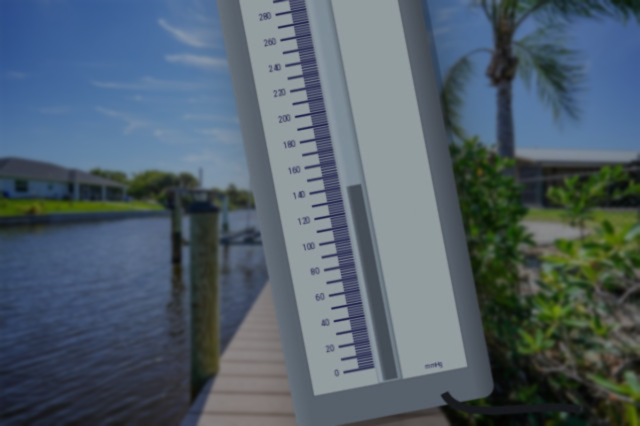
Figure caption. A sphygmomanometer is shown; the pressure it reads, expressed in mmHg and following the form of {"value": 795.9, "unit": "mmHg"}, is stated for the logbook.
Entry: {"value": 140, "unit": "mmHg"}
